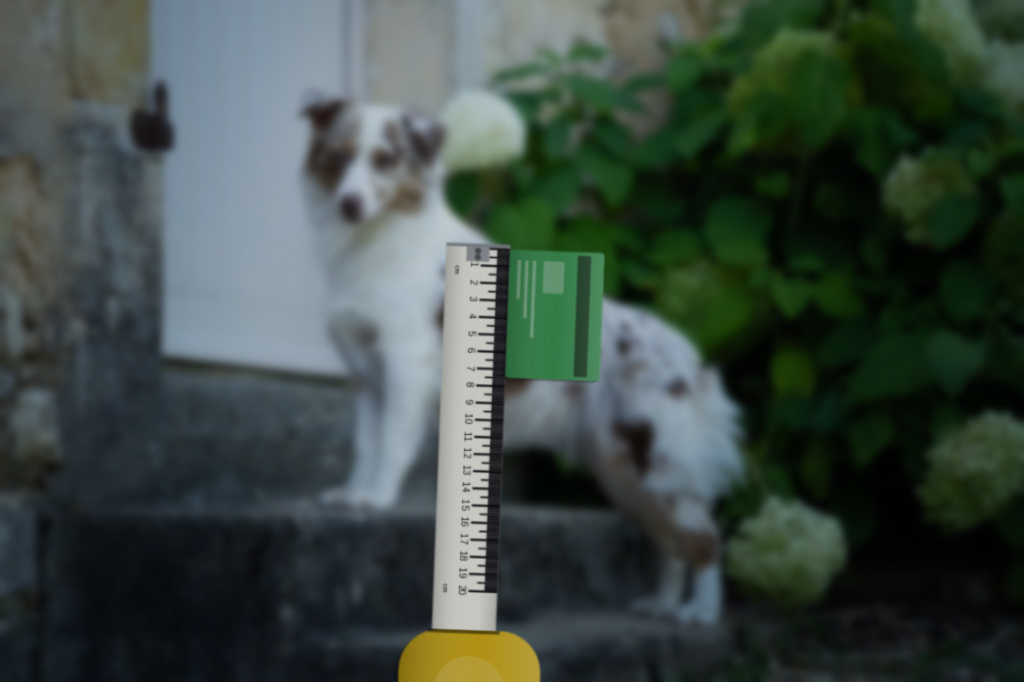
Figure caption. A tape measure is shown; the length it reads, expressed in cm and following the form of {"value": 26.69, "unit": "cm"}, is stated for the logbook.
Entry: {"value": 7.5, "unit": "cm"}
